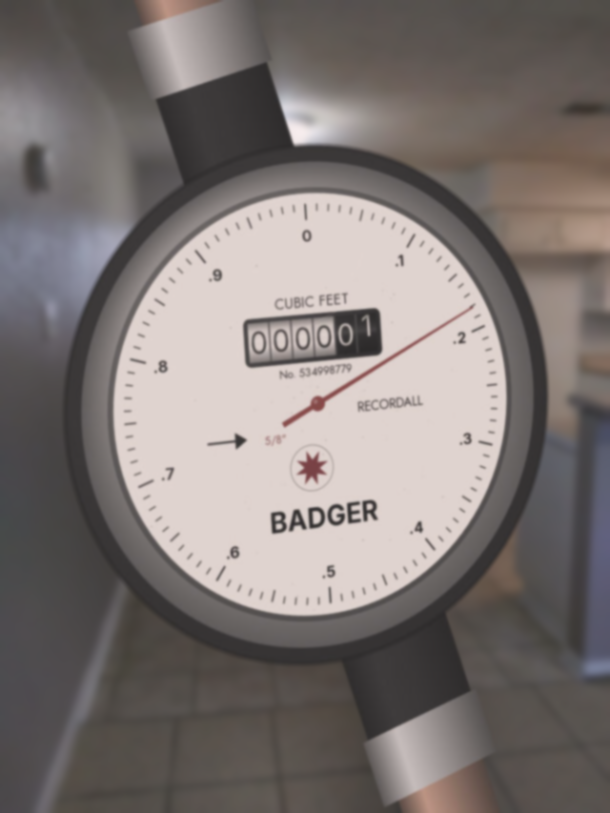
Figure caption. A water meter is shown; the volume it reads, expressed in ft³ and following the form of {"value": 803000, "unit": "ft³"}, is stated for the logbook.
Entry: {"value": 1.18, "unit": "ft³"}
